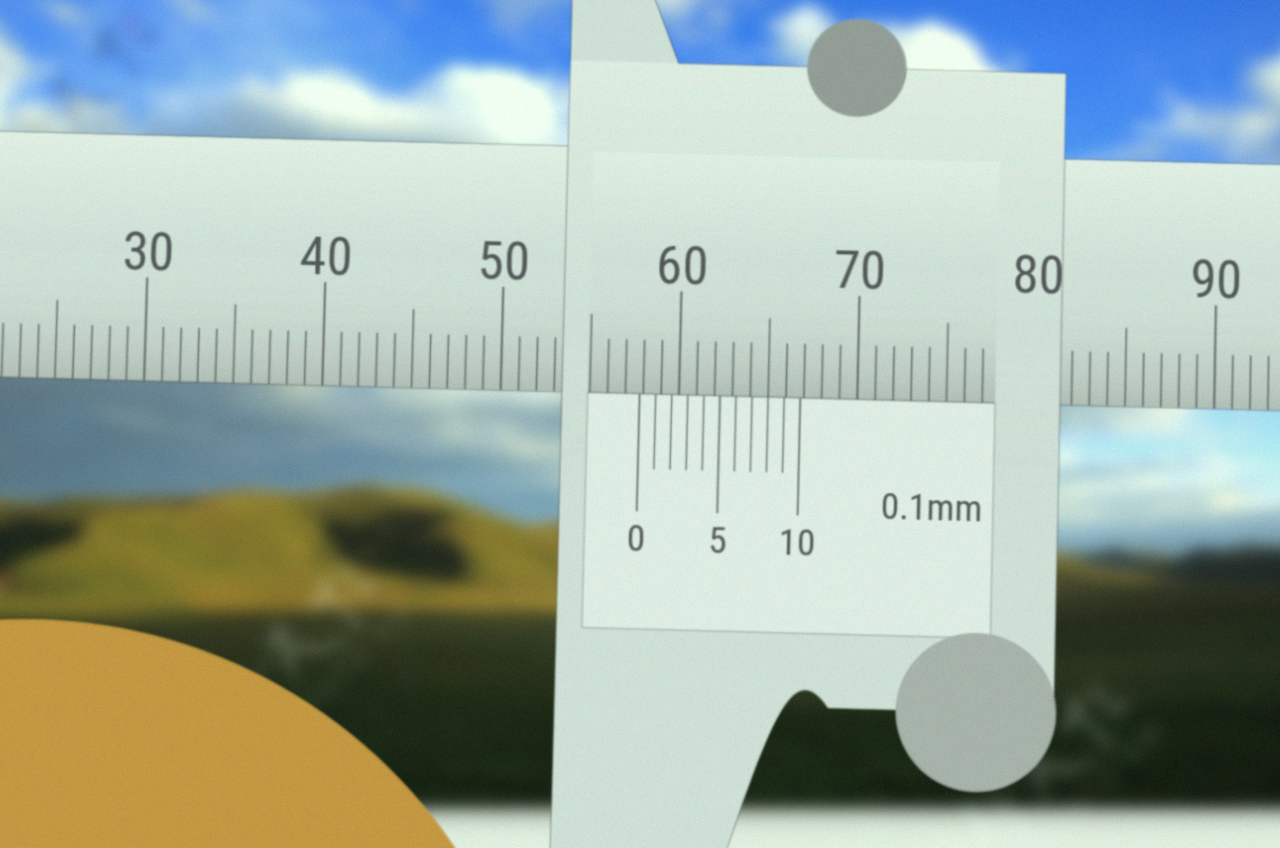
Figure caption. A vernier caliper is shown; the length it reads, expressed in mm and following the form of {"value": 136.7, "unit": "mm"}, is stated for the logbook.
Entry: {"value": 57.8, "unit": "mm"}
